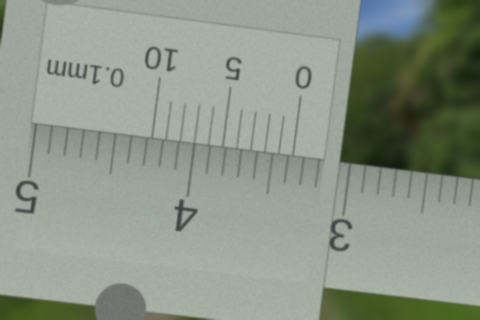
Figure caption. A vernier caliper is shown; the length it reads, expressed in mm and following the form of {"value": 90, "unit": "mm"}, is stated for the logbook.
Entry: {"value": 33.7, "unit": "mm"}
